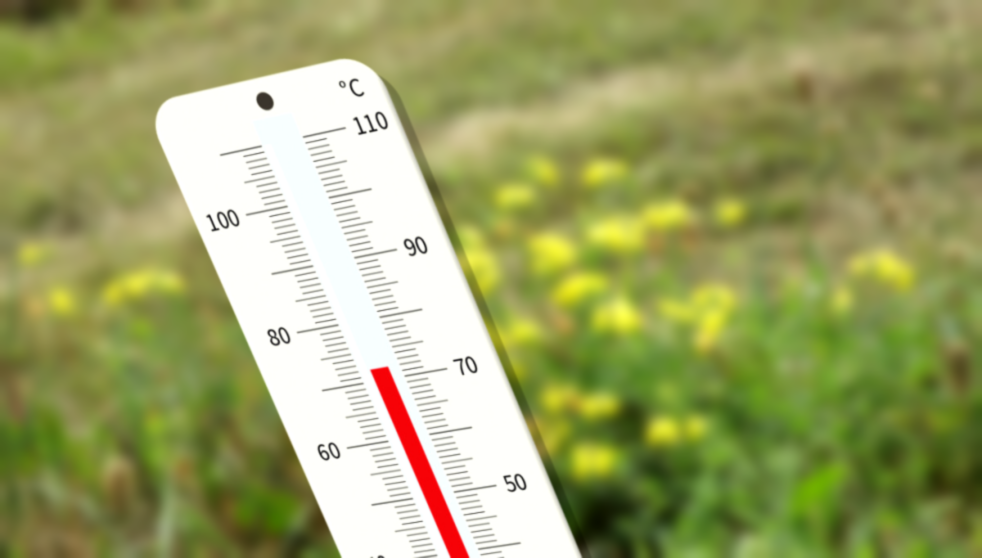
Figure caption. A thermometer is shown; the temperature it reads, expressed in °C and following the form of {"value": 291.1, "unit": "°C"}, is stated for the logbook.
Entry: {"value": 72, "unit": "°C"}
